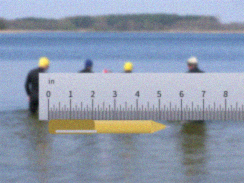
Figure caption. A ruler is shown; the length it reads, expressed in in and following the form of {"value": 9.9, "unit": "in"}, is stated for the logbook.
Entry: {"value": 5.5, "unit": "in"}
